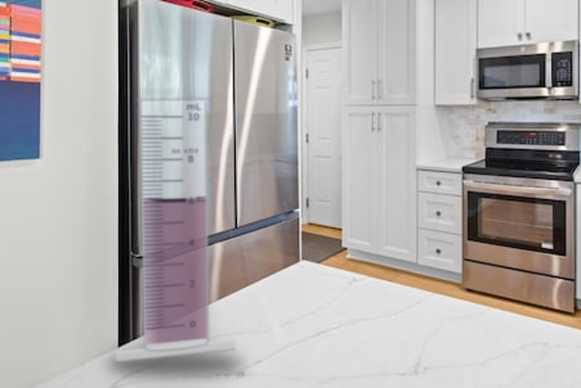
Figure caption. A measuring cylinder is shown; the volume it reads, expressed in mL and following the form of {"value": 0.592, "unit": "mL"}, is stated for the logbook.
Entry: {"value": 6, "unit": "mL"}
